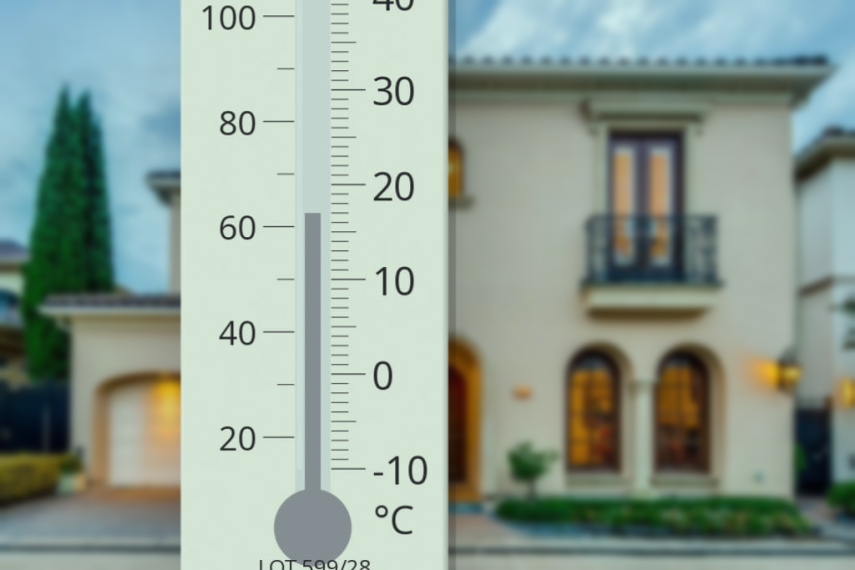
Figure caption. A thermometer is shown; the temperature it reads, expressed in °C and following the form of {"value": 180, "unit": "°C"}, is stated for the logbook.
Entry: {"value": 17, "unit": "°C"}
